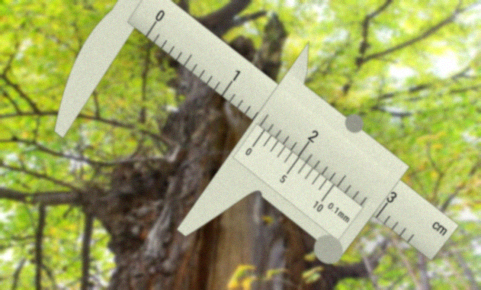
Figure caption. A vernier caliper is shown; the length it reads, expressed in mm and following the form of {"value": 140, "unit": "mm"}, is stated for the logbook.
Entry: {"value": 15.6, "unit": "mm"}
